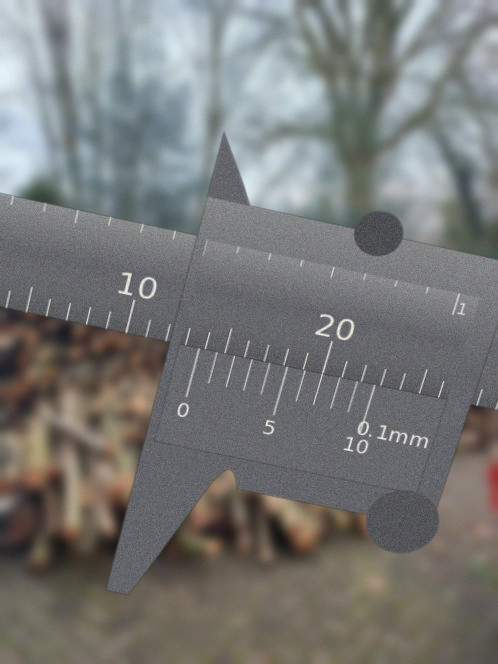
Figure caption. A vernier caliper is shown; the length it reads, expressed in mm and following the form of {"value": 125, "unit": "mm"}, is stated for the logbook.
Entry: {"value": 13.7, "unit": "mm"}
